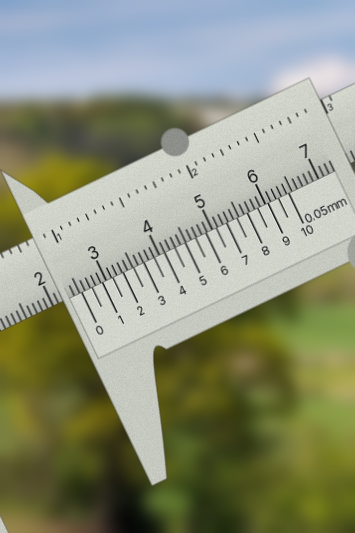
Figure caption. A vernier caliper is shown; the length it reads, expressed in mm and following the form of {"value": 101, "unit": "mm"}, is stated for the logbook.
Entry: {"value": 25.4, "unit": "mm"}
